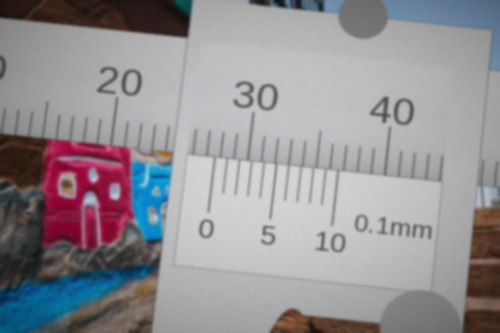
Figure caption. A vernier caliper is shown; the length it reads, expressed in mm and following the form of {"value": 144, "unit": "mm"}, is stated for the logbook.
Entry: {"value": 27.6, "unit": "mm"}
